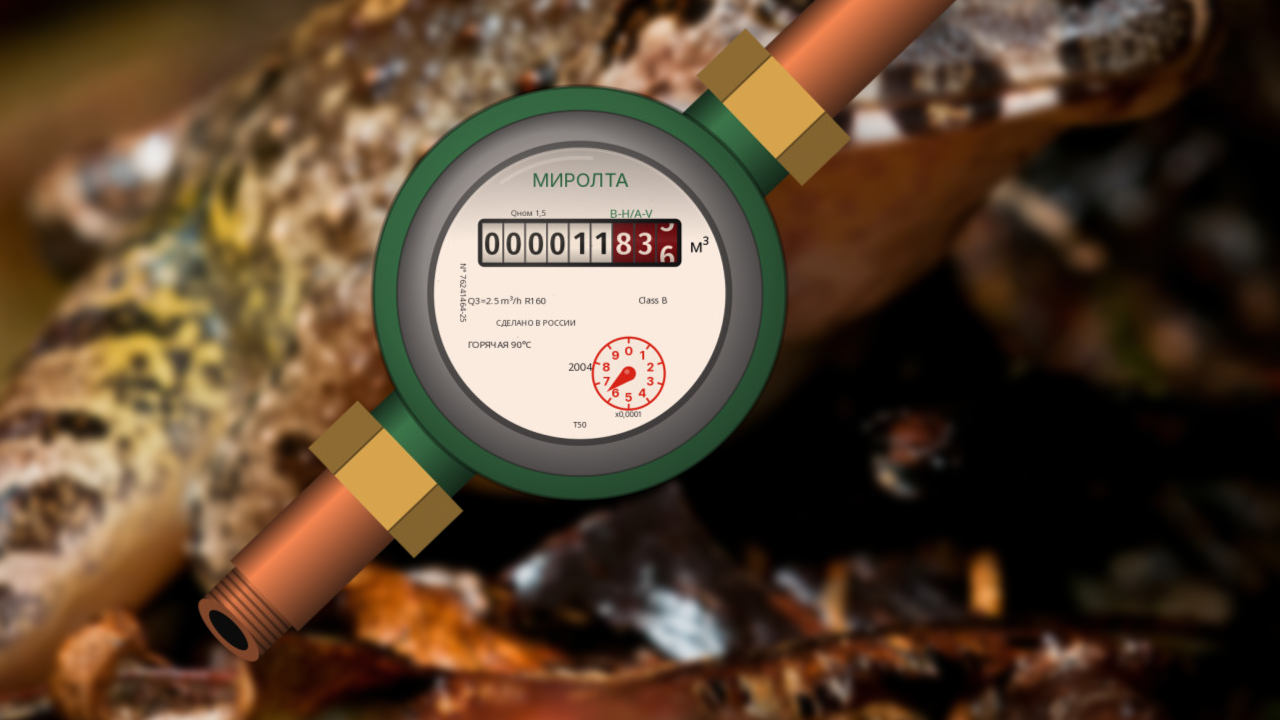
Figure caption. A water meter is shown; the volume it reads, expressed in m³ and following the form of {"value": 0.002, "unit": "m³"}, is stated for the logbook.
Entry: {"value": 11.8356, "unit": "m³"}
